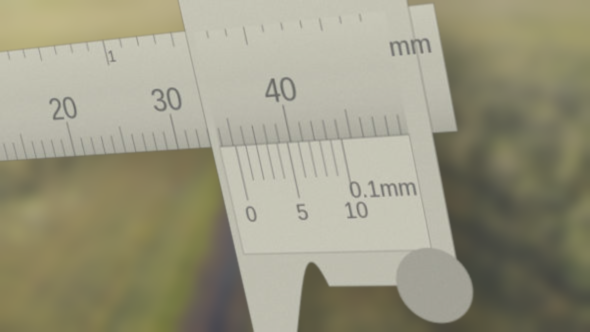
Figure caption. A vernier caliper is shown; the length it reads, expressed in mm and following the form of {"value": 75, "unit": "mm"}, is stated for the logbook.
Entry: {"value": 35.2, "unit": "mm"}
